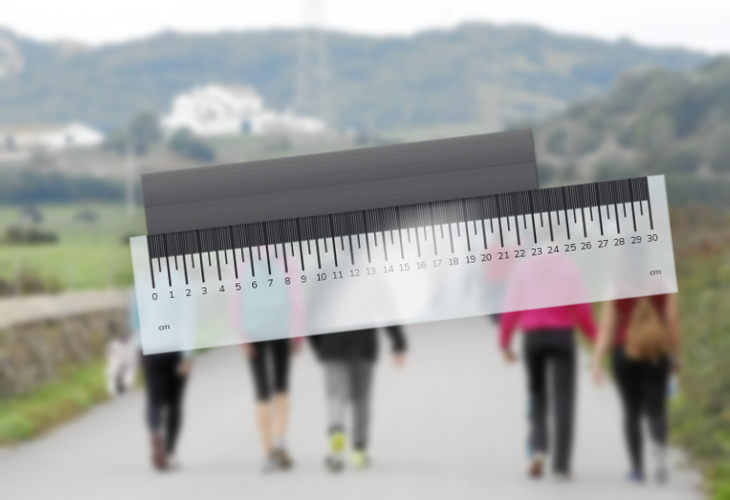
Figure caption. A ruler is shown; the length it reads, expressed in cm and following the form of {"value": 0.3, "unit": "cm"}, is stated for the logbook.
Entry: {"value": 23.5, "unit": "cm"}
